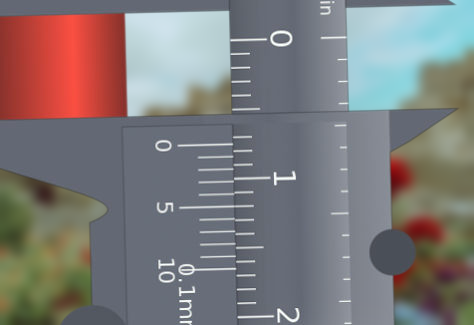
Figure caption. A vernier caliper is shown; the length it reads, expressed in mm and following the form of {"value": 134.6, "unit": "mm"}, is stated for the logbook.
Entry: {"value": 7.5, "unit": "mm"}
